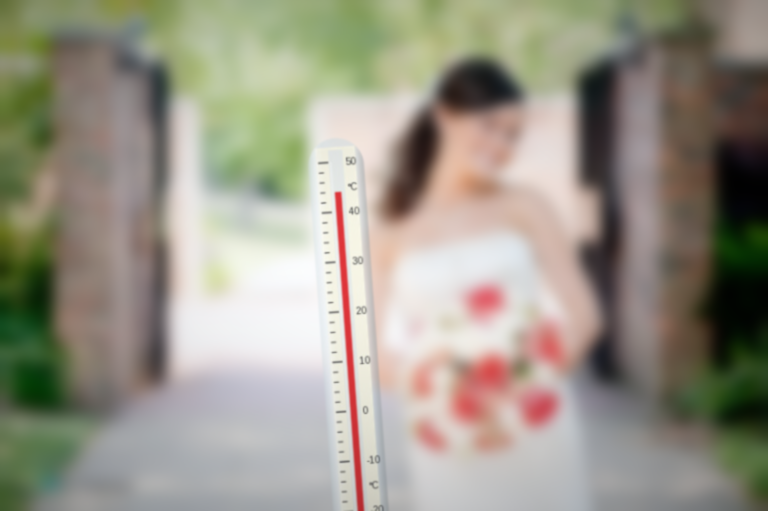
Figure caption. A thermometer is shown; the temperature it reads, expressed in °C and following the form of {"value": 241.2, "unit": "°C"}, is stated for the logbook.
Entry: {"value": 44, "unit": "°C"}
